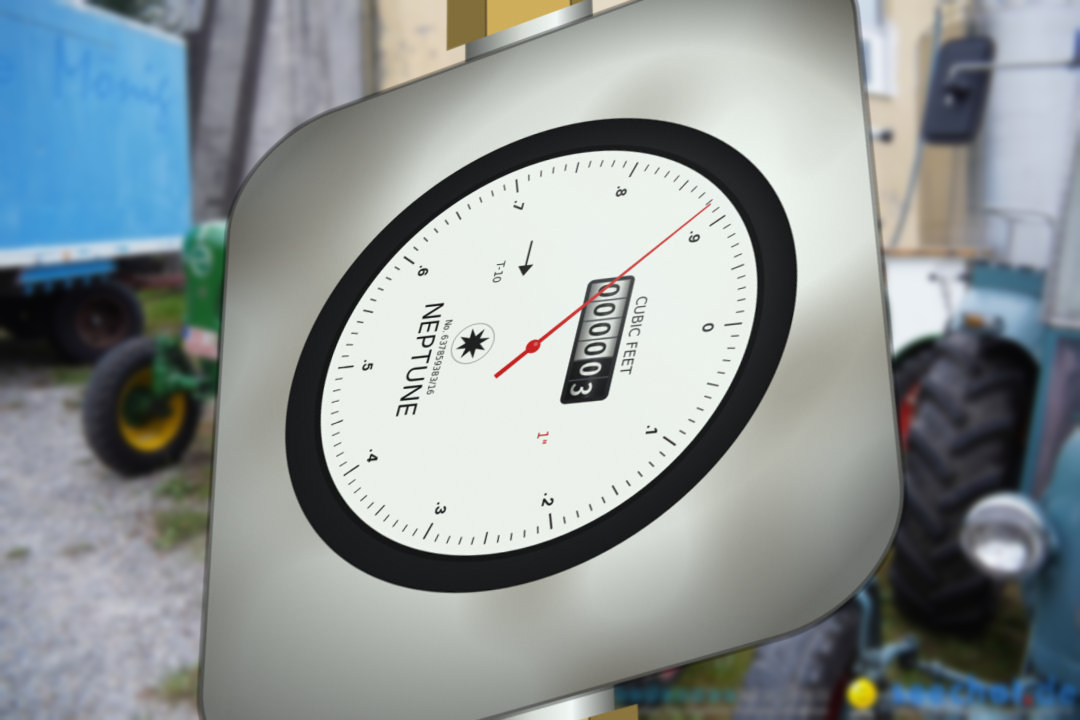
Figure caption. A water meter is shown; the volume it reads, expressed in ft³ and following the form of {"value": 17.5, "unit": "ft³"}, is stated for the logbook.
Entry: {"value": 2.88, "unit": "ft³"}
